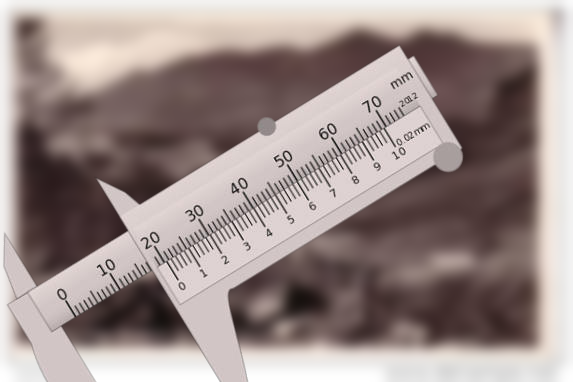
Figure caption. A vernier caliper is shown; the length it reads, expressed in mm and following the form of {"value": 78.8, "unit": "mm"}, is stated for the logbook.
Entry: {"value": 20.5, "unit": "mm"}
